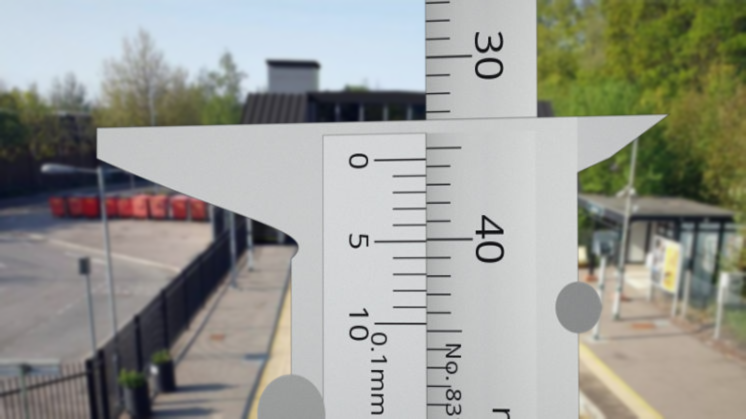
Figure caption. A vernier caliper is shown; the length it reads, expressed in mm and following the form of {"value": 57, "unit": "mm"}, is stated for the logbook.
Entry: {"value": 35.6, "unit": "mm"}
